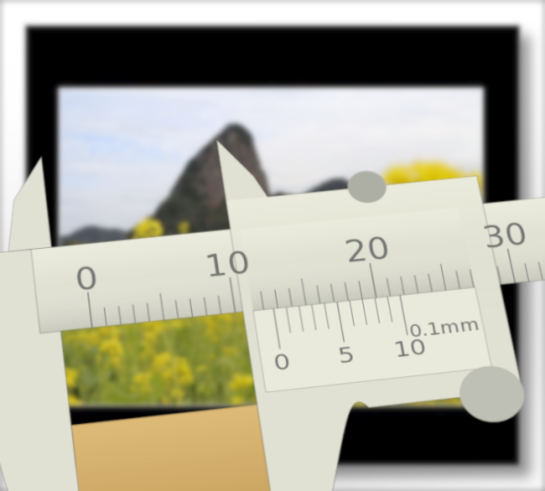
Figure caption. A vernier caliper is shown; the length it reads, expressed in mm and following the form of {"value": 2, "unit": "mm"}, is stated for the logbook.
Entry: {"value": 12.7, "unit": "mm"}
